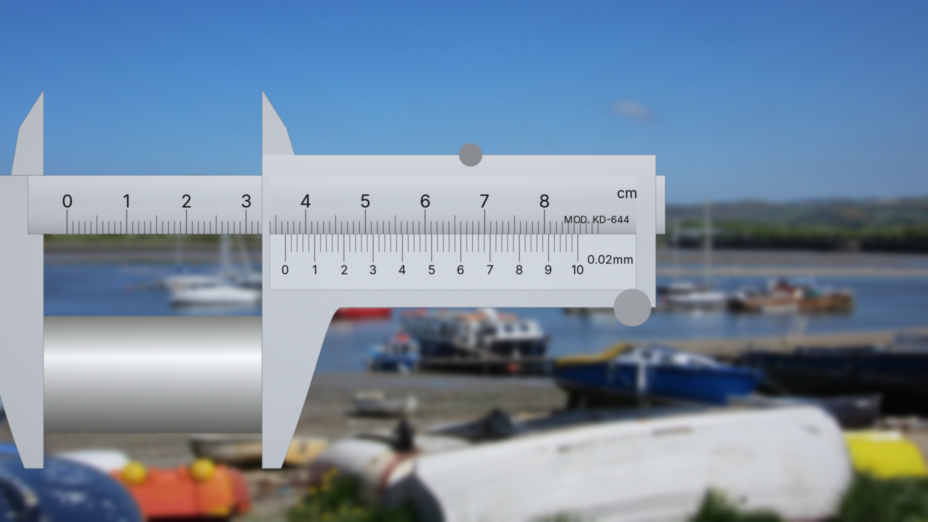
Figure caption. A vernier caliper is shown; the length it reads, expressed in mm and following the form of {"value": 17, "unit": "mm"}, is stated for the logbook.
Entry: {"value": 36.6, "unit": "mm"}
